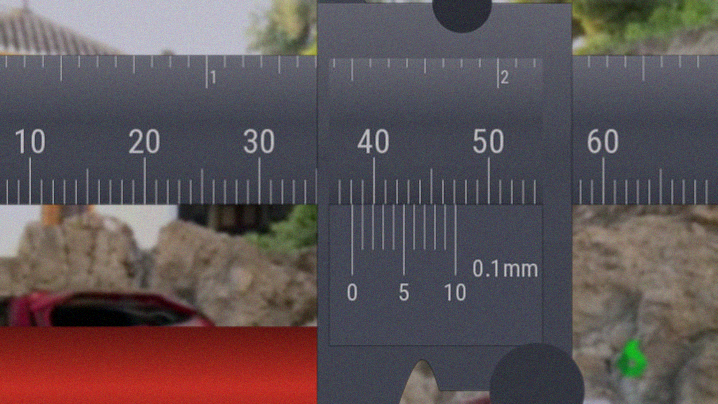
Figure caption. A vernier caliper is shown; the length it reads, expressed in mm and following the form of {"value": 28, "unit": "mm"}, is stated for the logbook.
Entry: {"value": 38.1, "unit": "mm"}
